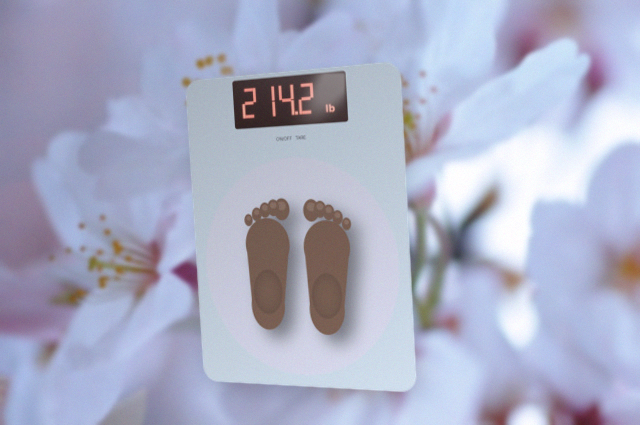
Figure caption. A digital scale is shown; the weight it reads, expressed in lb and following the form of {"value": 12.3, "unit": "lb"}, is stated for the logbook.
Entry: {"value": 214.2, "unit": "lb"}
